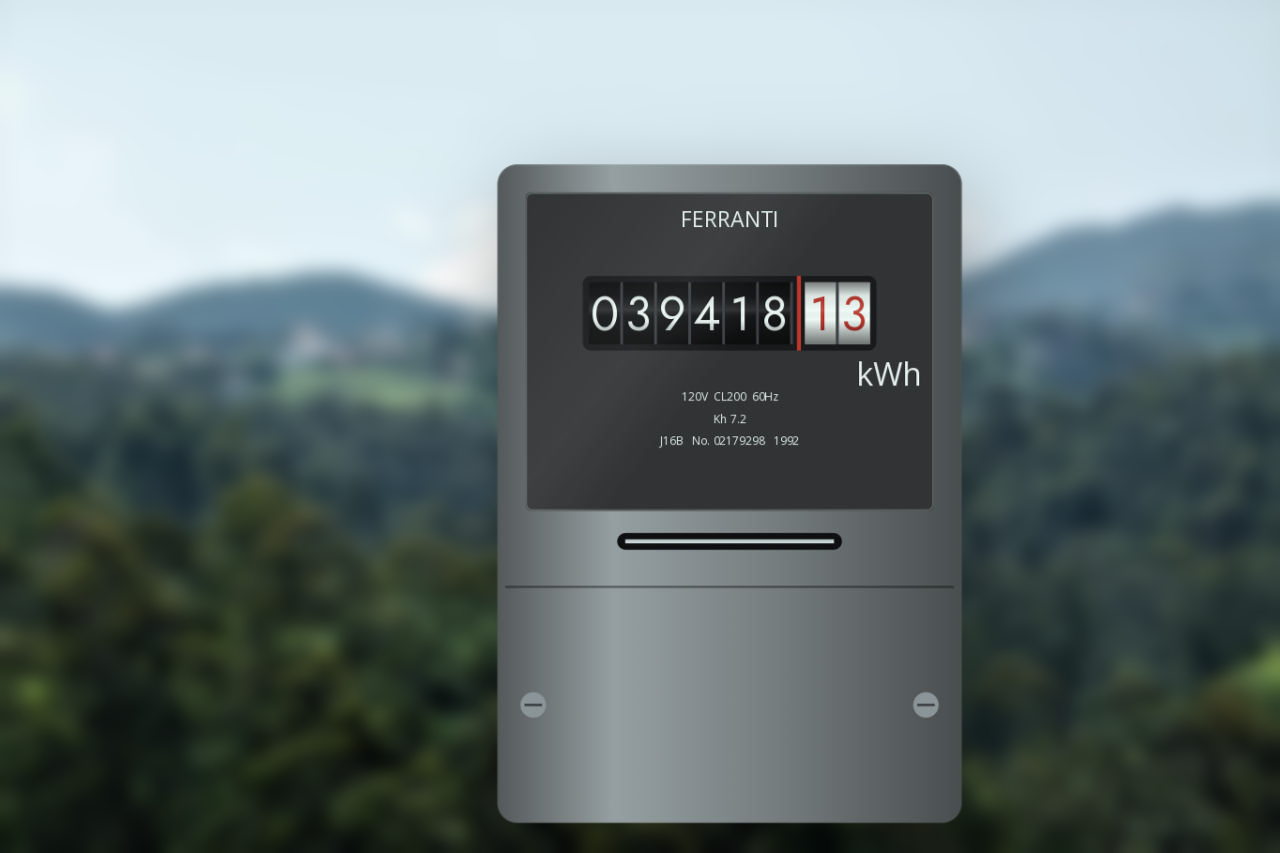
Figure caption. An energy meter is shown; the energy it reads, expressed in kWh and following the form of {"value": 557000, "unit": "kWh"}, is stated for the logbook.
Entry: {"value": 39418.13, "unit": "kWh"}
